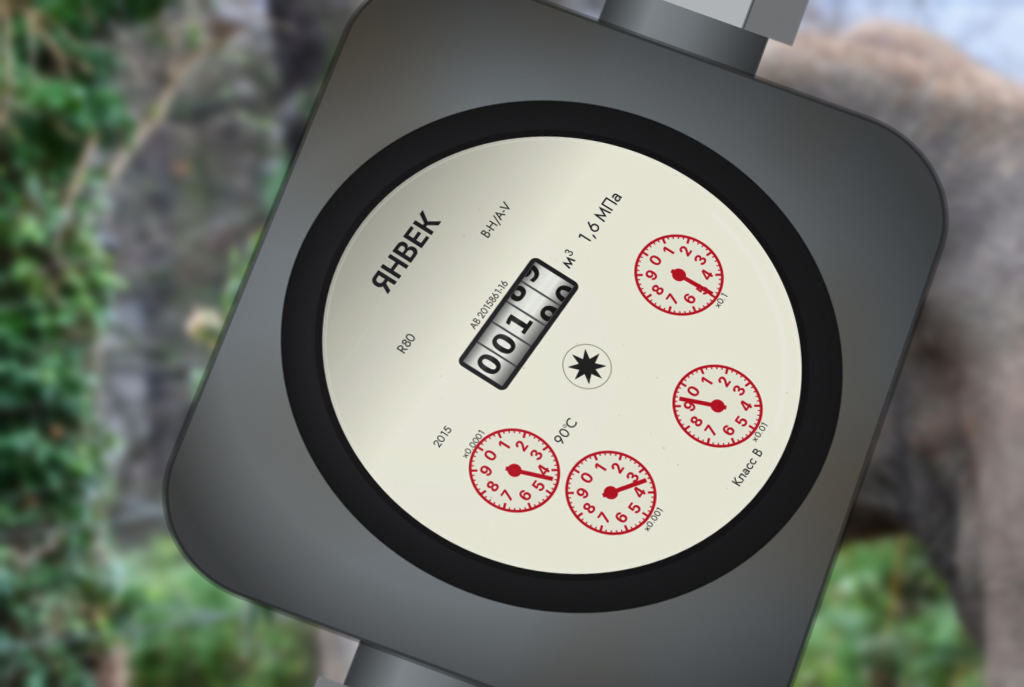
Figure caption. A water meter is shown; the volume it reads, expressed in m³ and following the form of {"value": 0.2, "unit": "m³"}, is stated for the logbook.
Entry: {"value": 189.4934, "unit": "m³"}
